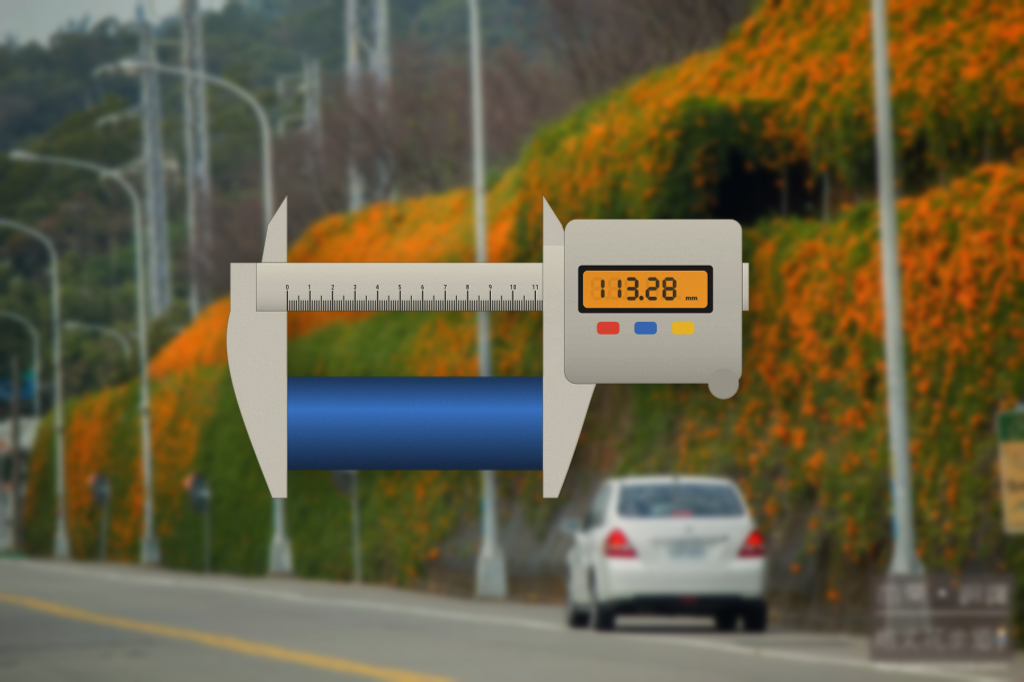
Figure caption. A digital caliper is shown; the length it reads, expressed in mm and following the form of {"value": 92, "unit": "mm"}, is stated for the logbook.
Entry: {"value": 113.28, "unit": "mm"}
